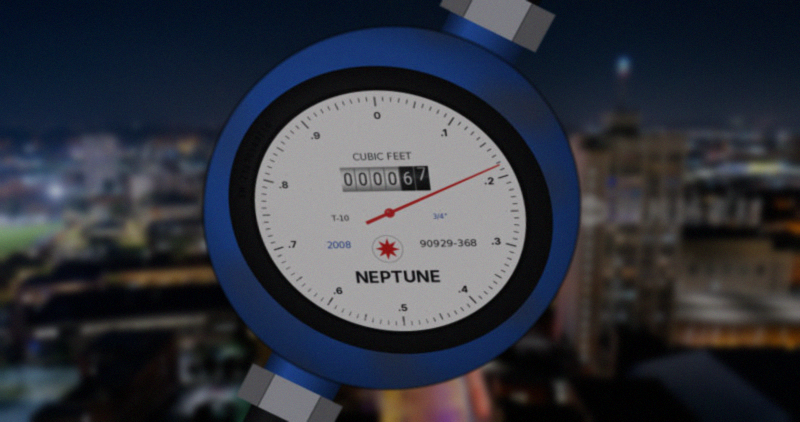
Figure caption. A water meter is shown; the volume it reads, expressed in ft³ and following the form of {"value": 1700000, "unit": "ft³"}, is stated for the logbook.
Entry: {"value": 67.18, "unit": "ft³"}
